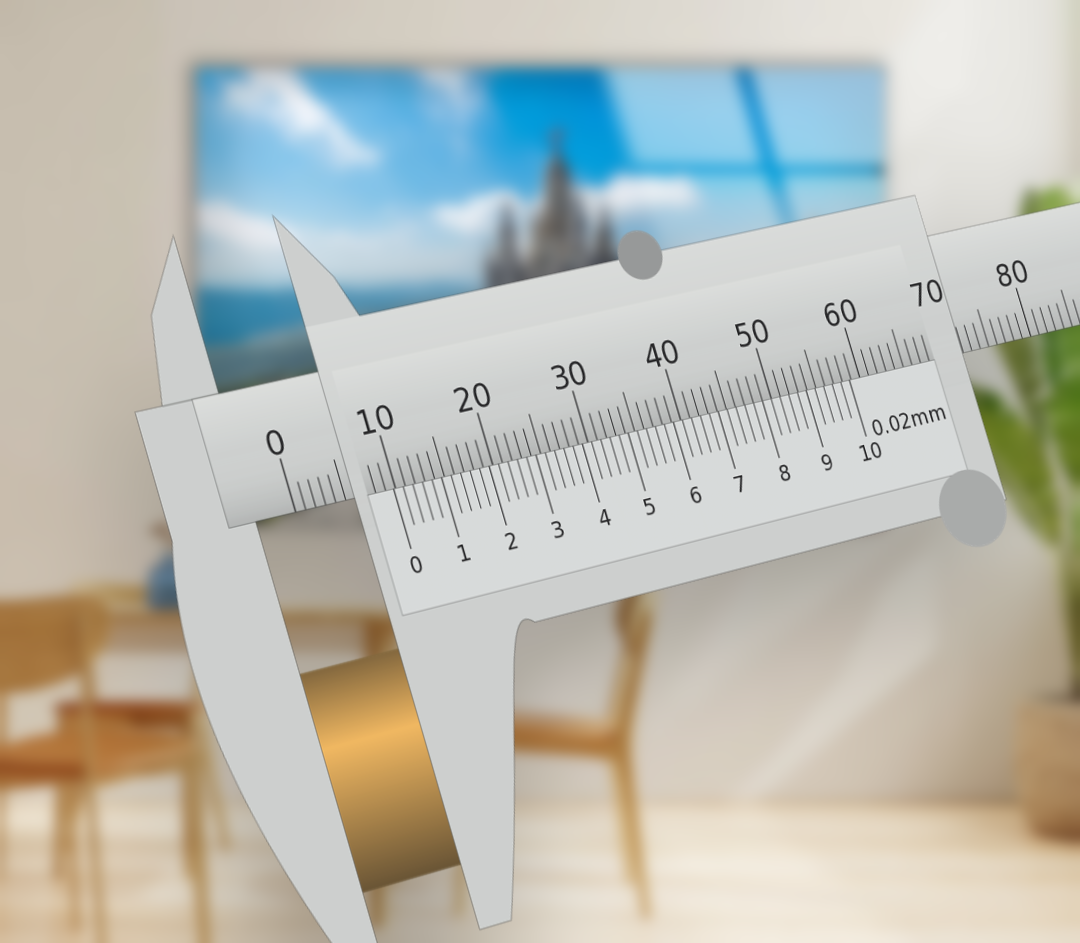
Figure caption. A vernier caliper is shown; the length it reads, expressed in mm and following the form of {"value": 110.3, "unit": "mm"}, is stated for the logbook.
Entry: {"value": 9.8, "unit": "mm"}
